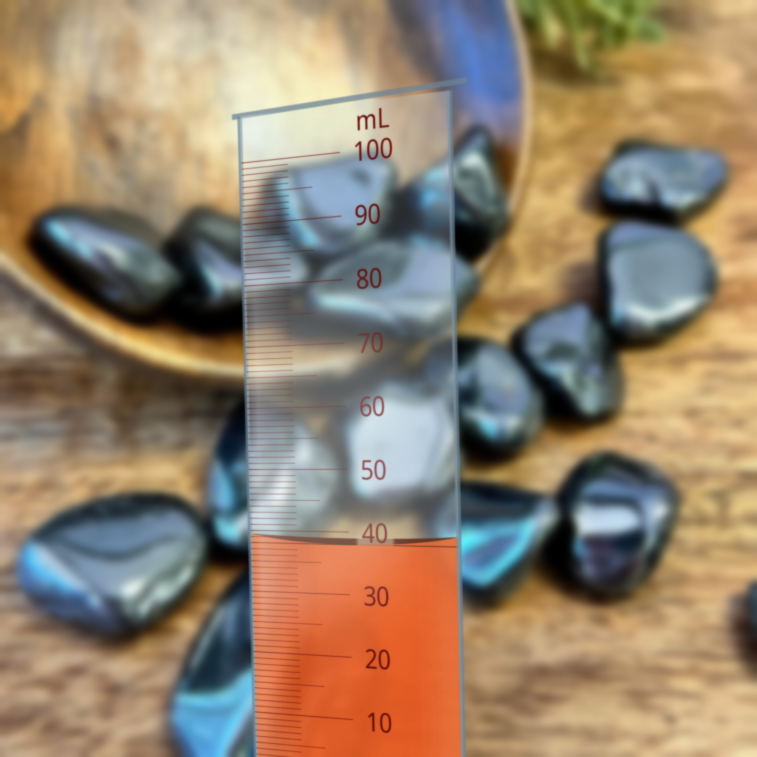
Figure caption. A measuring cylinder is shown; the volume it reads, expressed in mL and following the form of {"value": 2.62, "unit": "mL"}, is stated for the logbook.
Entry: {"value": 38, "unit": "mL"}
